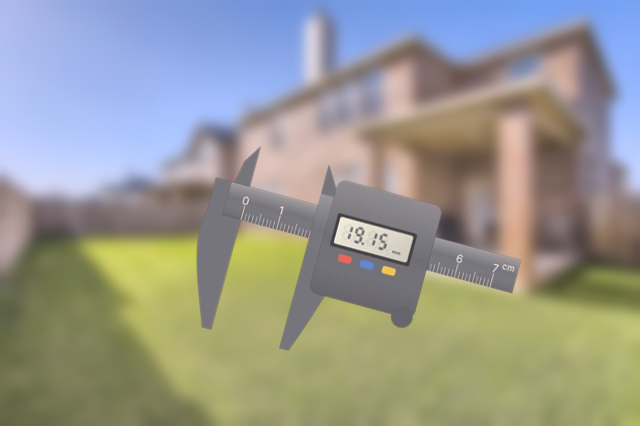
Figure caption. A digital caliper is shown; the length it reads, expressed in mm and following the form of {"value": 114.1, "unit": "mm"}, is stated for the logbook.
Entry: {"value": 19.15, "unit": "mm"}
